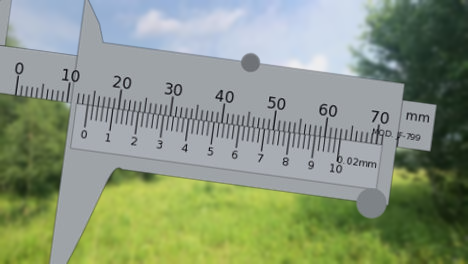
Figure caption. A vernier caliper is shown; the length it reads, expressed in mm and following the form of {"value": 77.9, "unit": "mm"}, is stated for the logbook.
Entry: {"value": 14.0, "unit": "mm"}
